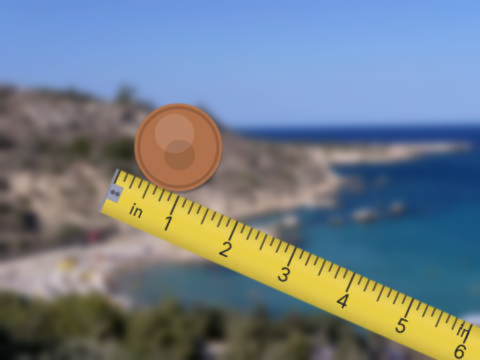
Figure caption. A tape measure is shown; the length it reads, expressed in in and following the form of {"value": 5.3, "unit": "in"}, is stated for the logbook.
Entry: {"value": 1.375, "unit": "in"}
